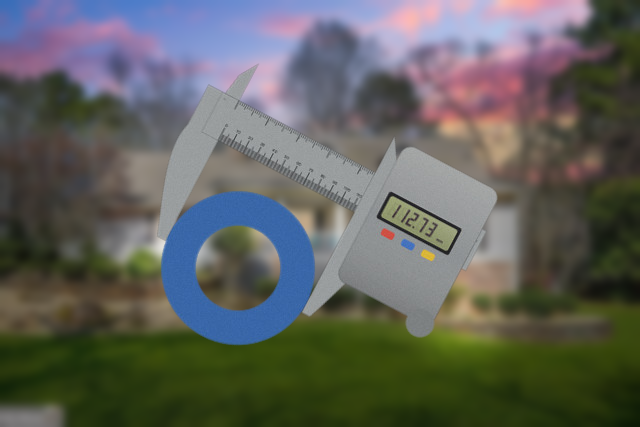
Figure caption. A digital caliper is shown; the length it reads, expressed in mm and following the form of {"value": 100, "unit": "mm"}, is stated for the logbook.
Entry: {"value": 112.73, "unit": "mm"}
